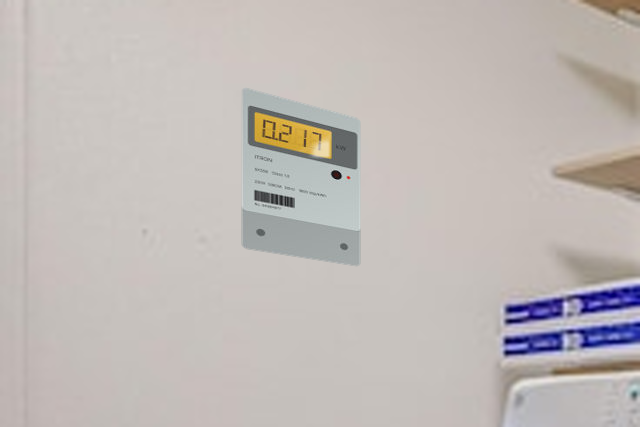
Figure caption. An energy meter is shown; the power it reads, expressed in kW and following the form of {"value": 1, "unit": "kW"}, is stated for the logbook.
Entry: {"value": 0.217, "unit": "kW"}
